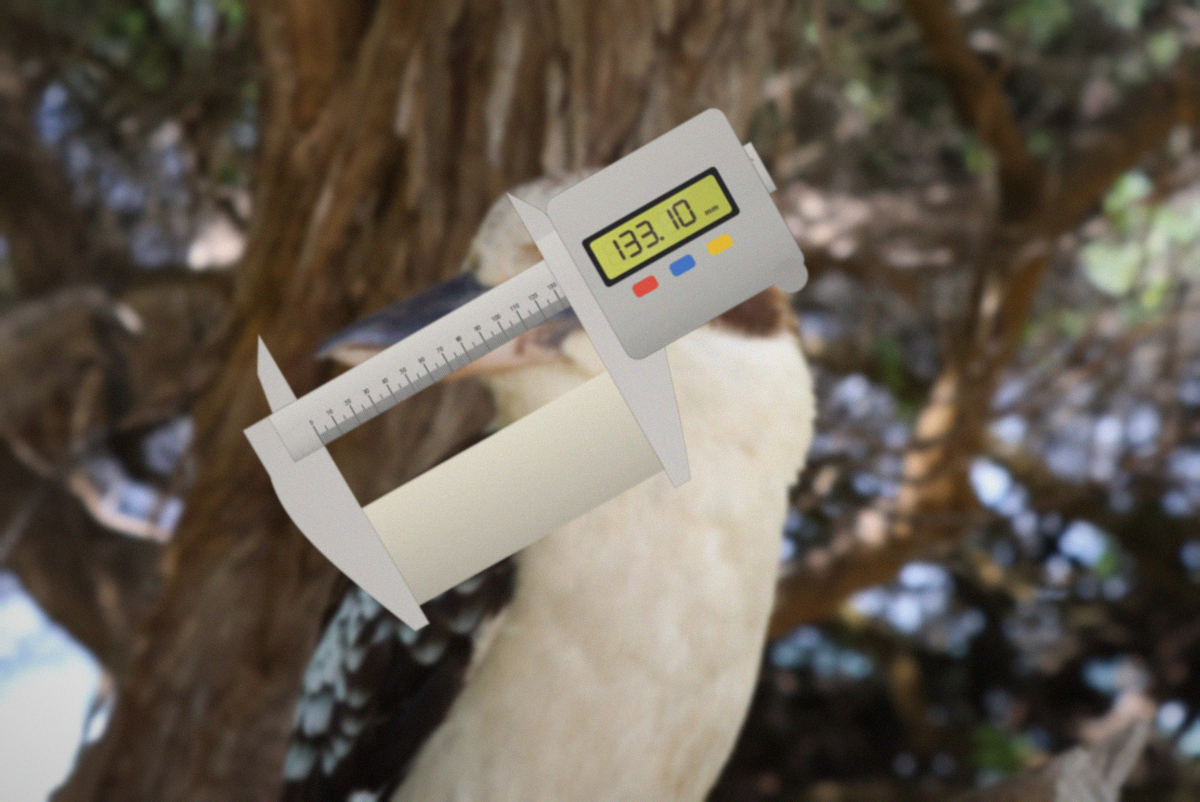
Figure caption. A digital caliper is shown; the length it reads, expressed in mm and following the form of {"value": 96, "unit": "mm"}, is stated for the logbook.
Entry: {"value": 133.10, "unit": "mm"}
